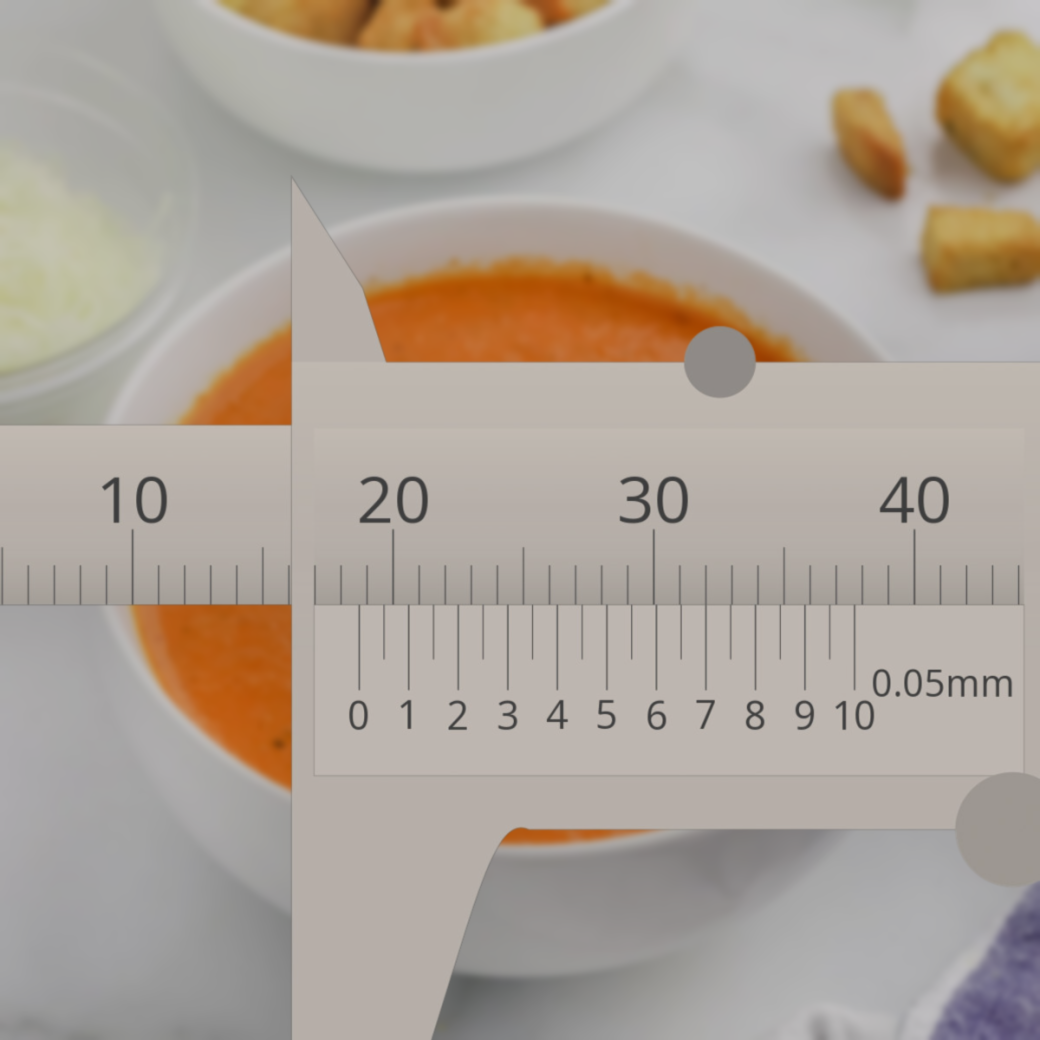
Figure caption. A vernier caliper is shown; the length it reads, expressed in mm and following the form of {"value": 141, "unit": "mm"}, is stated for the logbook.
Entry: {"value": 18.70, "unit": "mm"}
